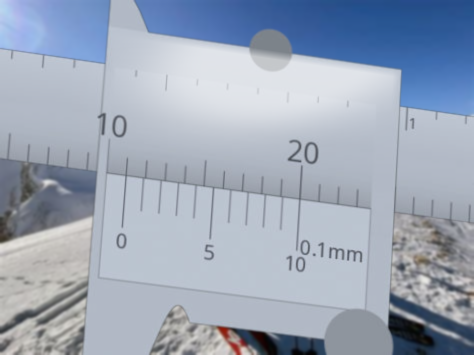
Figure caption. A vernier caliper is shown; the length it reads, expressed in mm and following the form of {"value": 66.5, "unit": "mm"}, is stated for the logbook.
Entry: {"value": 11.0, "unit": "mm"}
